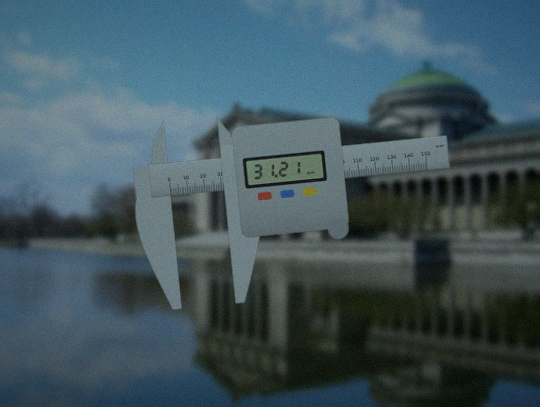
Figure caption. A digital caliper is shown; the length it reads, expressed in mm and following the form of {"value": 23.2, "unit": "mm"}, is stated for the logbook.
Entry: {"value": 31.21, "unit": "mm"}
